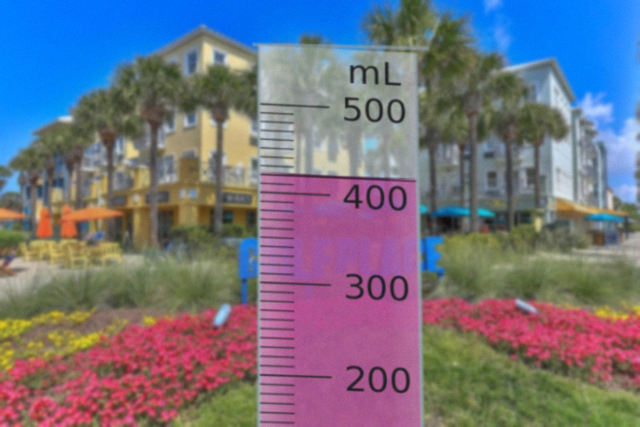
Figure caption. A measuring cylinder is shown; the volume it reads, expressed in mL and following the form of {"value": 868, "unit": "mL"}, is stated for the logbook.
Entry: {"value": 420, "unit": "mL"}
